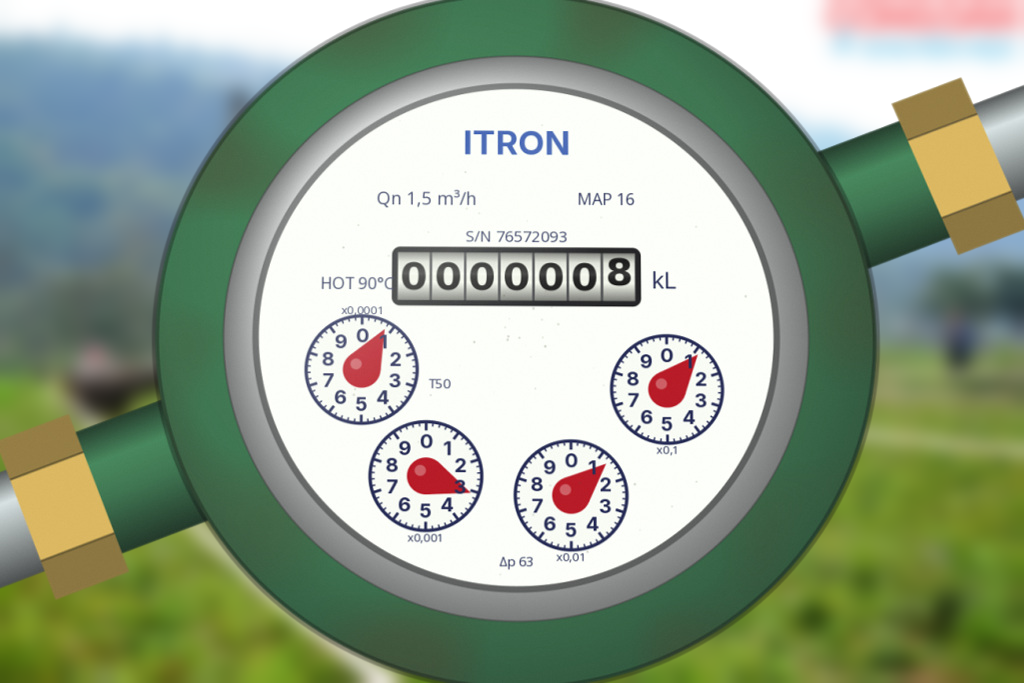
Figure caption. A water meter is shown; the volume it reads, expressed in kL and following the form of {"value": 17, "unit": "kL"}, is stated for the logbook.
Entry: {"value": 8.1130, "unit": "kL"}
